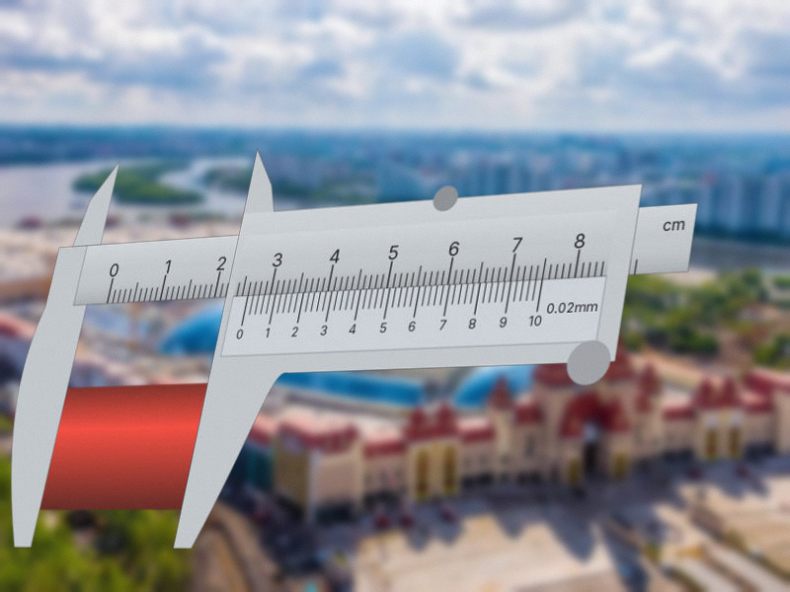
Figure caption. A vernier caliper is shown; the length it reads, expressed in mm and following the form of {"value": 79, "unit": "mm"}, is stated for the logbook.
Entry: {"value": 26.0, "unit": "mm"}
